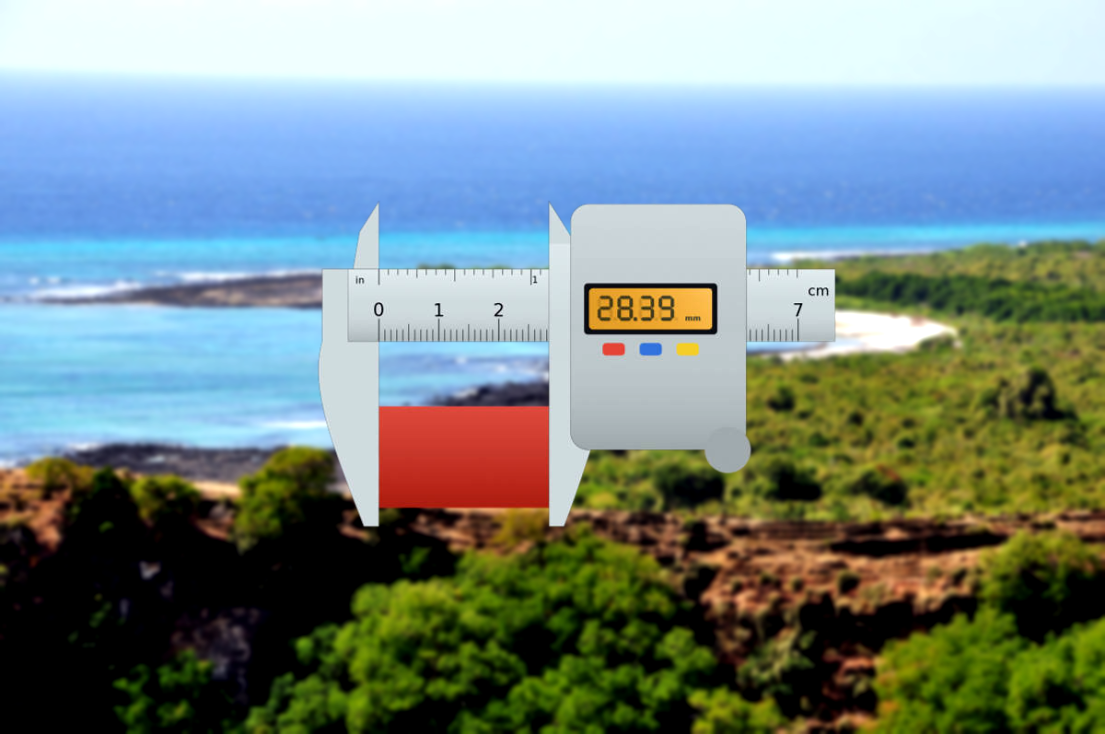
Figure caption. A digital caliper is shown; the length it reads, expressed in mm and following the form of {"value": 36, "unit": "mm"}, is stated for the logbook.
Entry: {"value": 28.39, "unit": "mm"}
